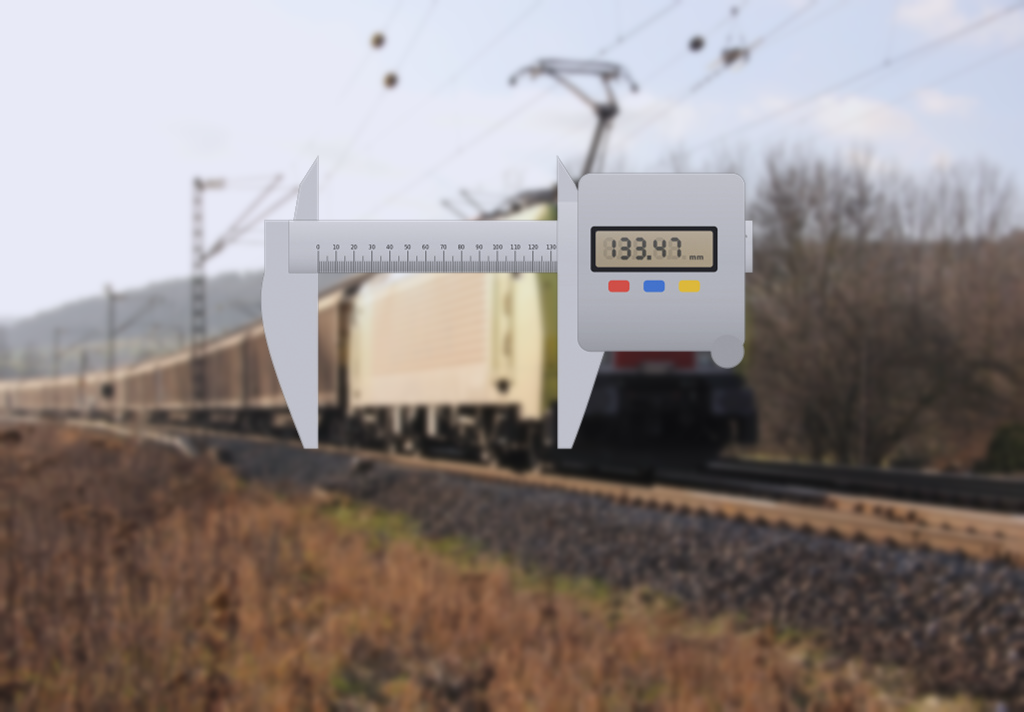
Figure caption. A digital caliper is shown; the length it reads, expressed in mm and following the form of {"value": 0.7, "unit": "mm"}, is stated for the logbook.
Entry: {"value": 133.47, "unit": "mm"}
